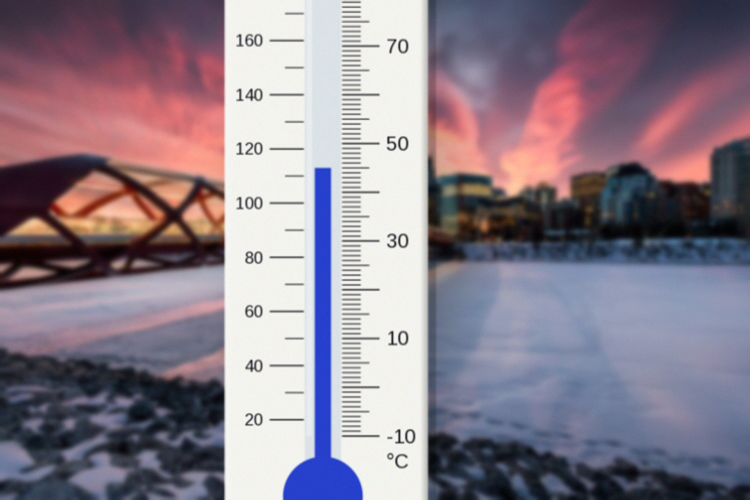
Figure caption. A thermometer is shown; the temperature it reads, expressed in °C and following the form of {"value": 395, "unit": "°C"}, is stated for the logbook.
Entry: {"value": 45, "unit": "°C"}
